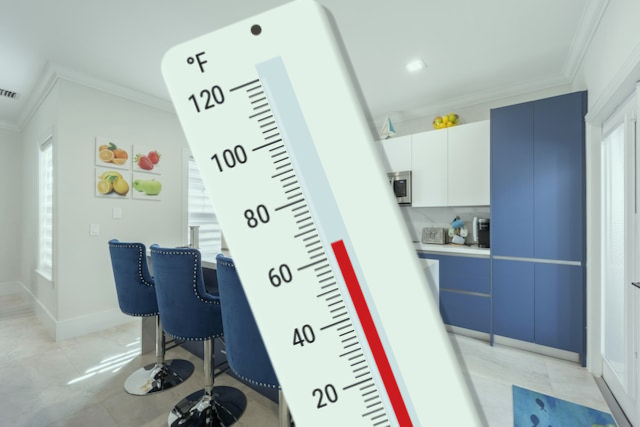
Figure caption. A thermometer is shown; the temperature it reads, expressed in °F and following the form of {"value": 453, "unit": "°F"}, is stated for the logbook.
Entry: {"value": 64, "unit": "°F"}
